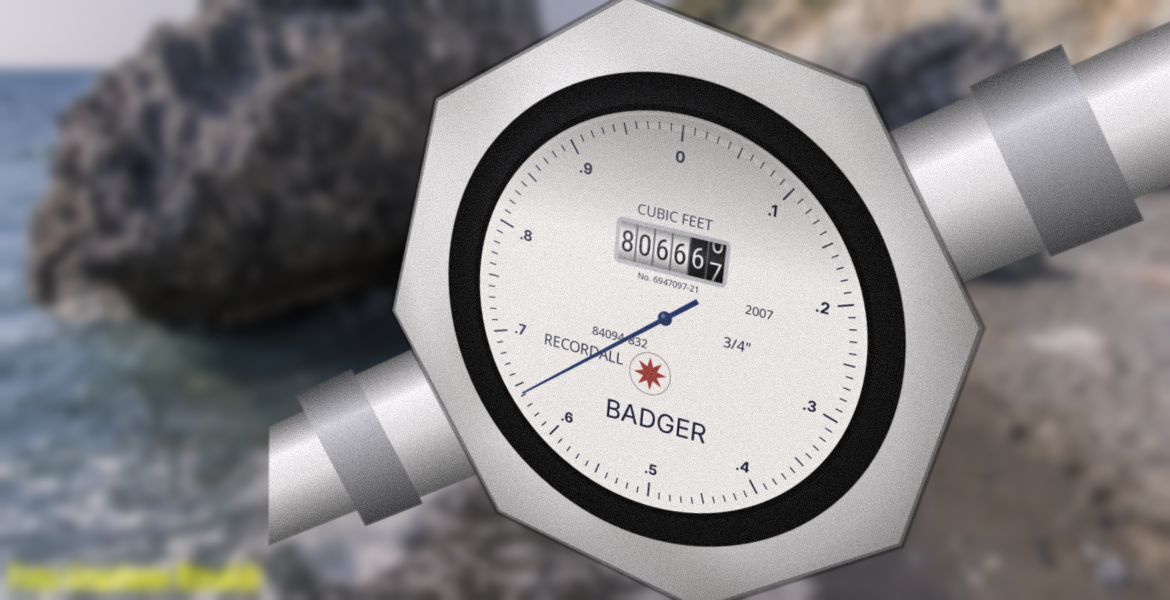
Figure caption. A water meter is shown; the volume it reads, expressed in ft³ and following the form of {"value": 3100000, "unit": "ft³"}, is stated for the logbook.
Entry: {"value": 806666.64, "unit": "ft³"}
